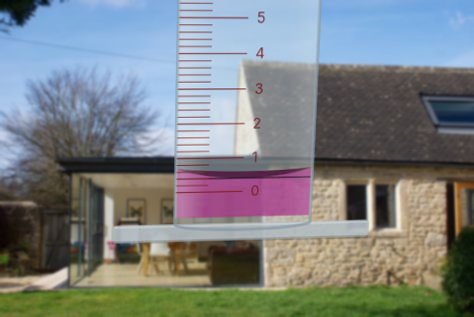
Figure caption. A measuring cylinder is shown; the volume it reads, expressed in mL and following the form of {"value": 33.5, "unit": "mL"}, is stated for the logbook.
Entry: {"value": 0.4, "unit": "mL"}
